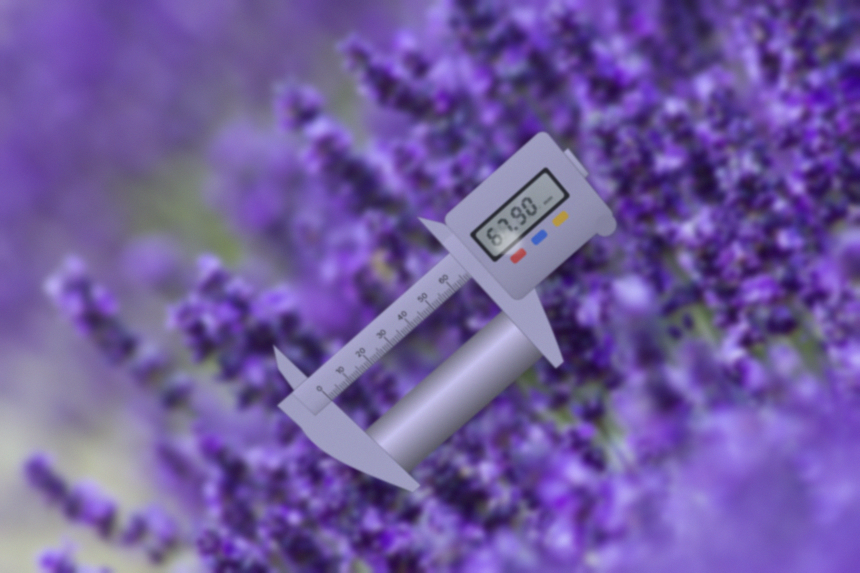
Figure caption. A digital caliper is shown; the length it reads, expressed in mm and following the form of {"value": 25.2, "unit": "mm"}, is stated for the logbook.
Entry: {"value": 67.90, "unit": "mm"}
